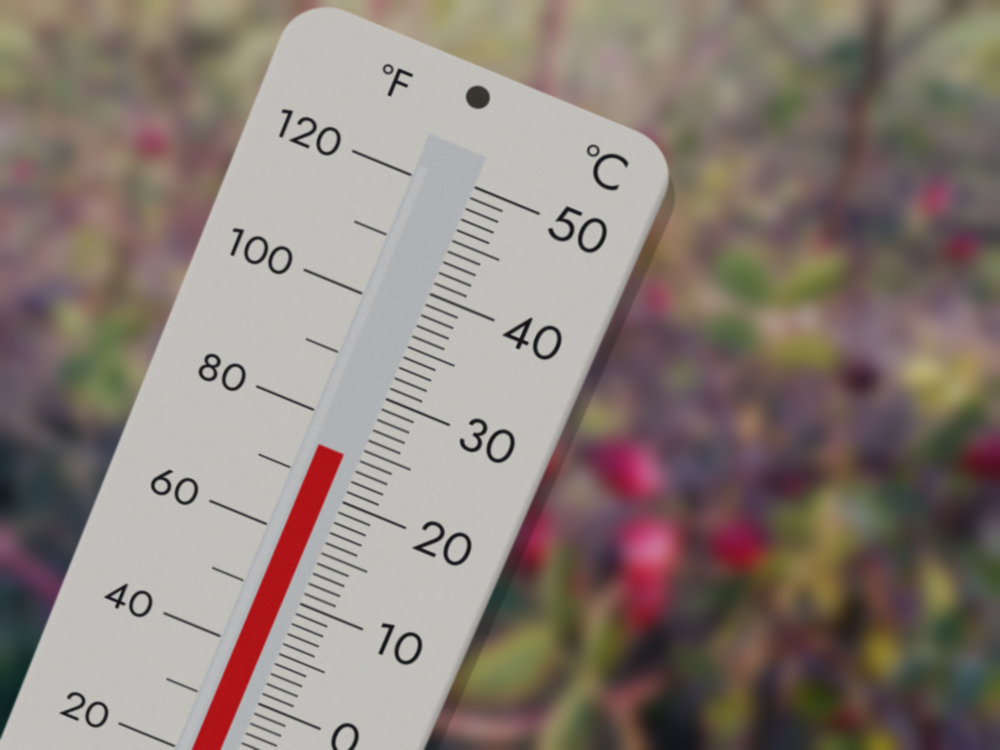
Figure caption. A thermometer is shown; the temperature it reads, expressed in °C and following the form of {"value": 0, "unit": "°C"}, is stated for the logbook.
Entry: {"value": 24, "unit": "°C"}
